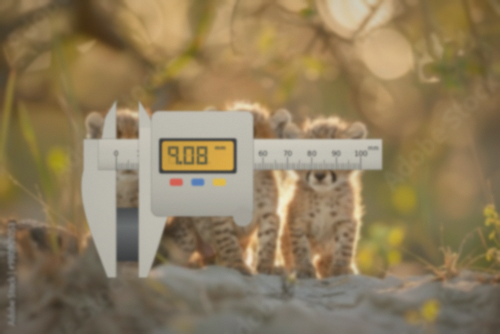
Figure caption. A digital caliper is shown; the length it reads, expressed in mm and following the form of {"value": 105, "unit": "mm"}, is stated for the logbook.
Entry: {"value": 9.08, "unit": "mm"}
